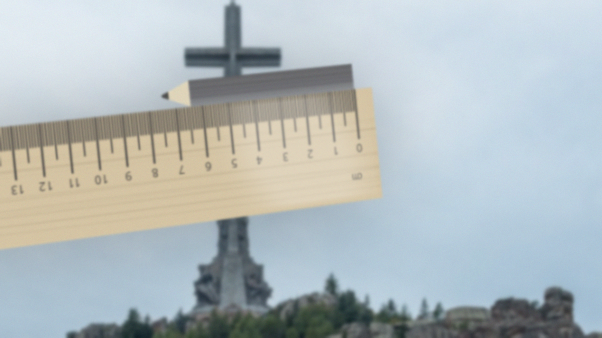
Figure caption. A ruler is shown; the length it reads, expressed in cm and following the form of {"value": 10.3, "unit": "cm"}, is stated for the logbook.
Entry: {"value": 7.5, "unit": "cm"}
